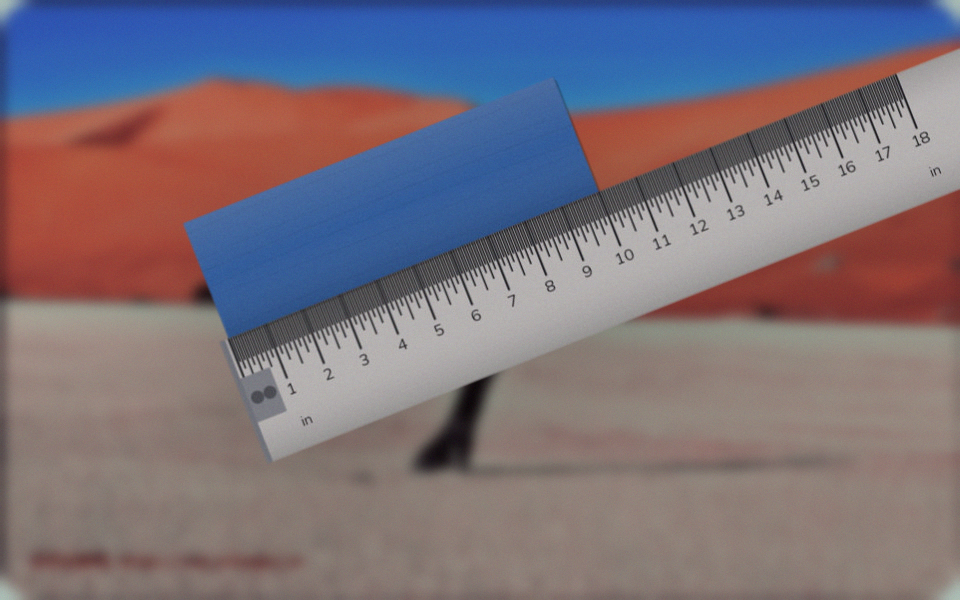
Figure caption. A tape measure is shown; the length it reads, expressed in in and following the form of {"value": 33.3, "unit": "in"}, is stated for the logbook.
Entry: {"value": 10, "unit": "in"}
